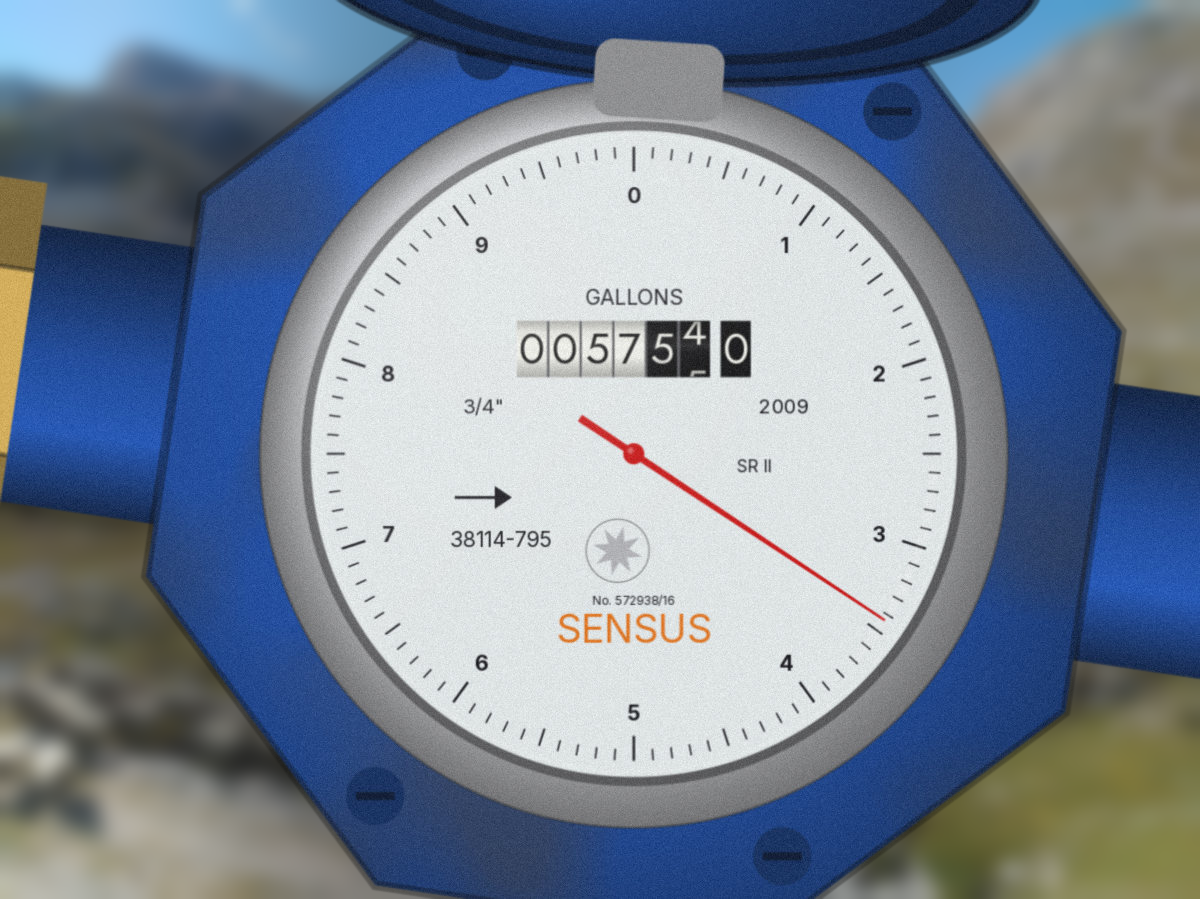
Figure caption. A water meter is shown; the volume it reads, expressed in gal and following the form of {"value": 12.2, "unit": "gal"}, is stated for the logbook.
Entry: {"value": 57543.4, "unit": "gal"}
